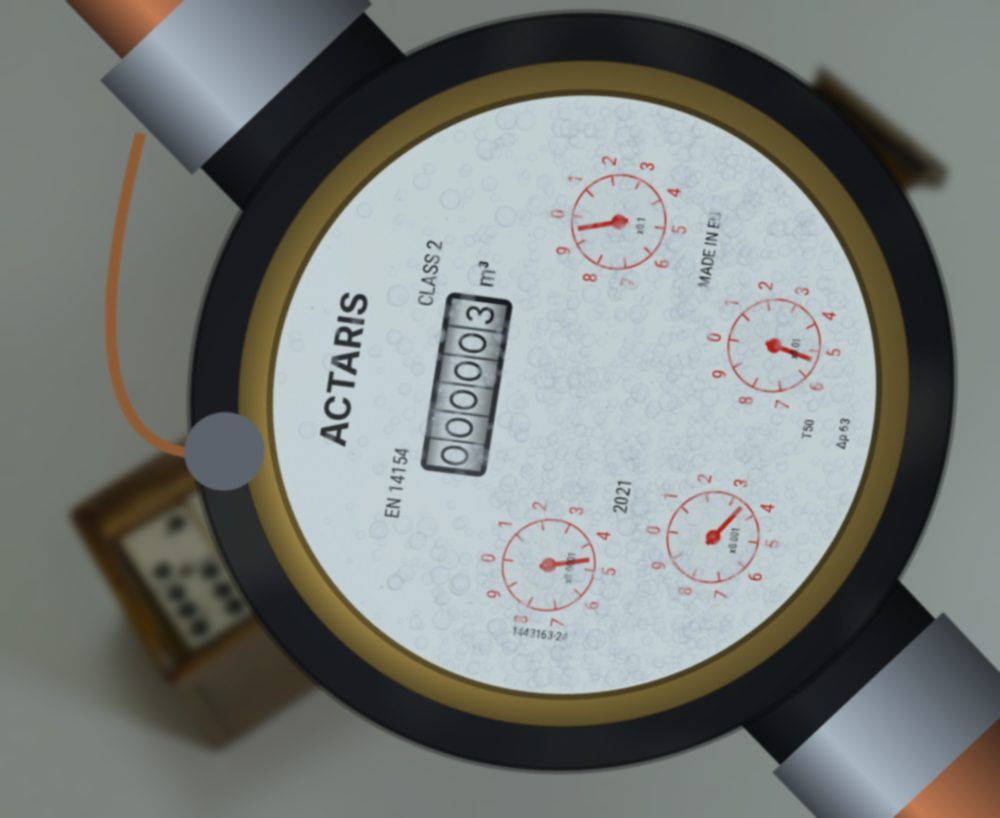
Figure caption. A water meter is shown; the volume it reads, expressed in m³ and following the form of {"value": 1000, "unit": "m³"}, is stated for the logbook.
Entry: {"value": 2.9534, "unit": "m³"}
